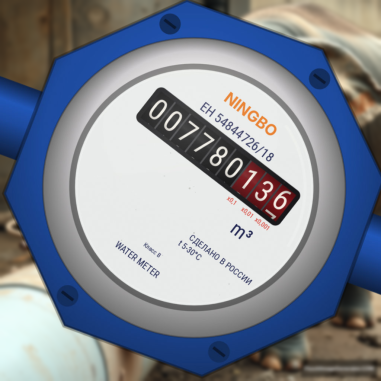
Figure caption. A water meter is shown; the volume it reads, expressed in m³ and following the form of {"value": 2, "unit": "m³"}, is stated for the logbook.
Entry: {"value": 7780.136, "unit": "m³"}
